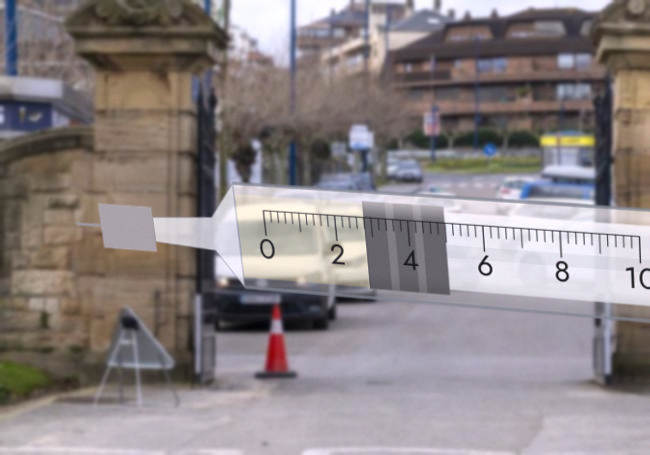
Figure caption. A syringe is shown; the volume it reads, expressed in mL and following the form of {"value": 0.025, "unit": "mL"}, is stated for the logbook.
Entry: {"value": 2.8, "unit": "mL"}
